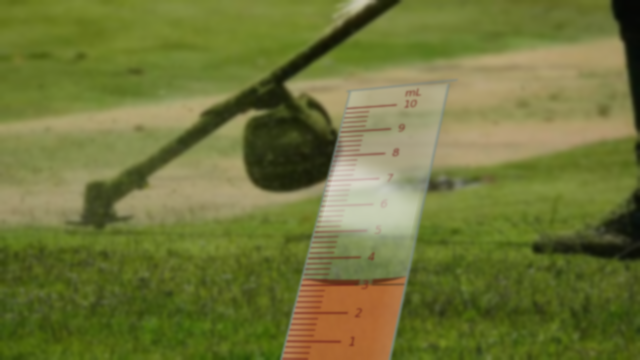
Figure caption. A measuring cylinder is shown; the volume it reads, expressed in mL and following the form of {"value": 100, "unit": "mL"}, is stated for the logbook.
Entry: {"value": 3, "unit": "mL"}
